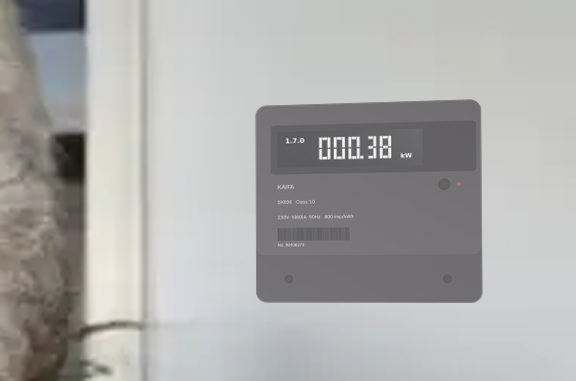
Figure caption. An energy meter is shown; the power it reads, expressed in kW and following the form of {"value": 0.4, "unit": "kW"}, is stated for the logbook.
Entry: {"value": 0.38, "unit": "kW"}
